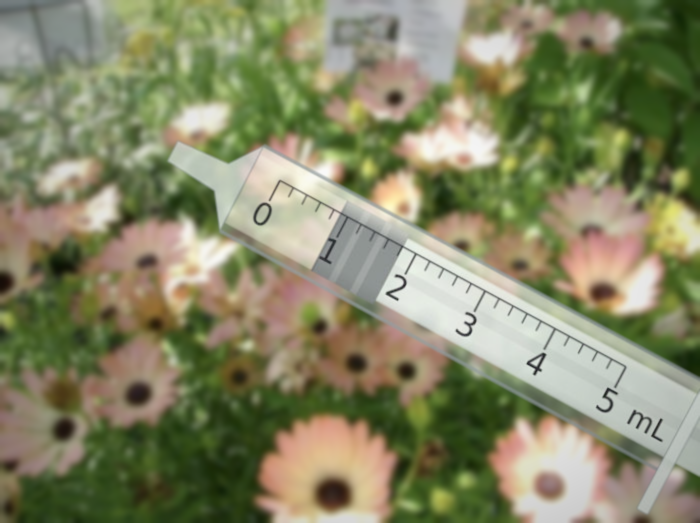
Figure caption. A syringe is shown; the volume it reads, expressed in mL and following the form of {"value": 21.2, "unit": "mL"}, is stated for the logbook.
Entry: {"value": 0.9, "unit": "mL"}
